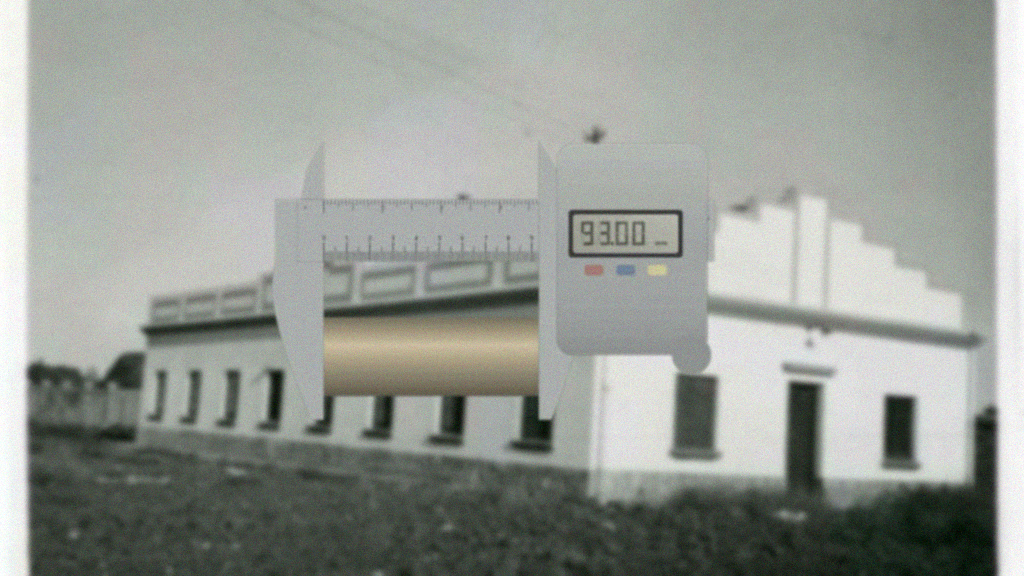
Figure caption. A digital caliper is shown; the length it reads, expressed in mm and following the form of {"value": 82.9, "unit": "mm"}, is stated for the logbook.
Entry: {"value": 93.00, "unit": "mm"}
